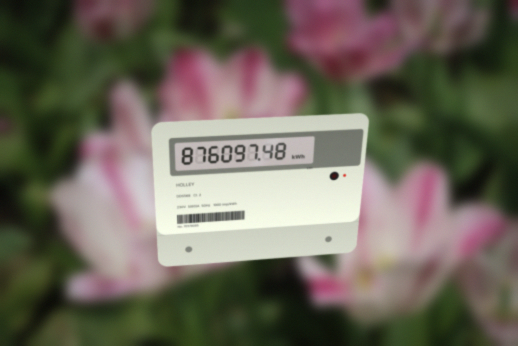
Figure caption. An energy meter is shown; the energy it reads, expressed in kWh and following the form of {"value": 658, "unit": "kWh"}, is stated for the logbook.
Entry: {"value": 876097.48, "unit": "kWh"}
